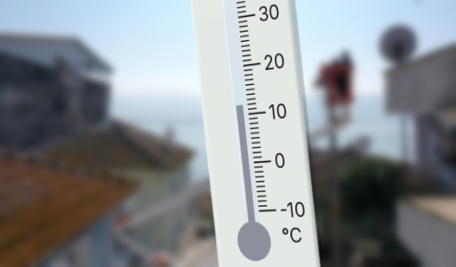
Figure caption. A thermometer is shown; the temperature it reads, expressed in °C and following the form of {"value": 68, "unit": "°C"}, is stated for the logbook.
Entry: {"value": 12, "unit": "°C"}
